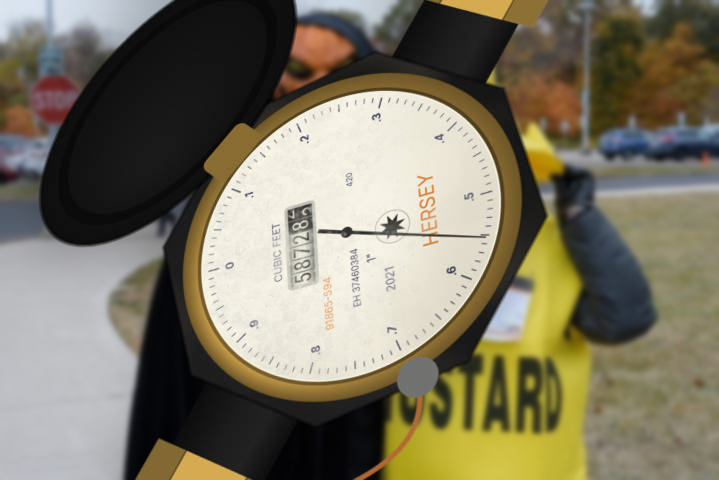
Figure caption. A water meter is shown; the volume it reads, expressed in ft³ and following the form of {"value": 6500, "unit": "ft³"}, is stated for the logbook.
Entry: {"value": 587282.55, "unit": "ft³"}
